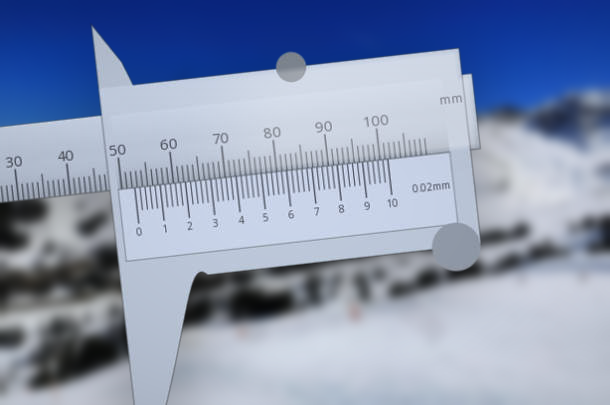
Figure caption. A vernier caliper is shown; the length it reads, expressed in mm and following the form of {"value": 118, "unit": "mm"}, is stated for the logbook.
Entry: {"value": 52.5, "unit": "mm"}
